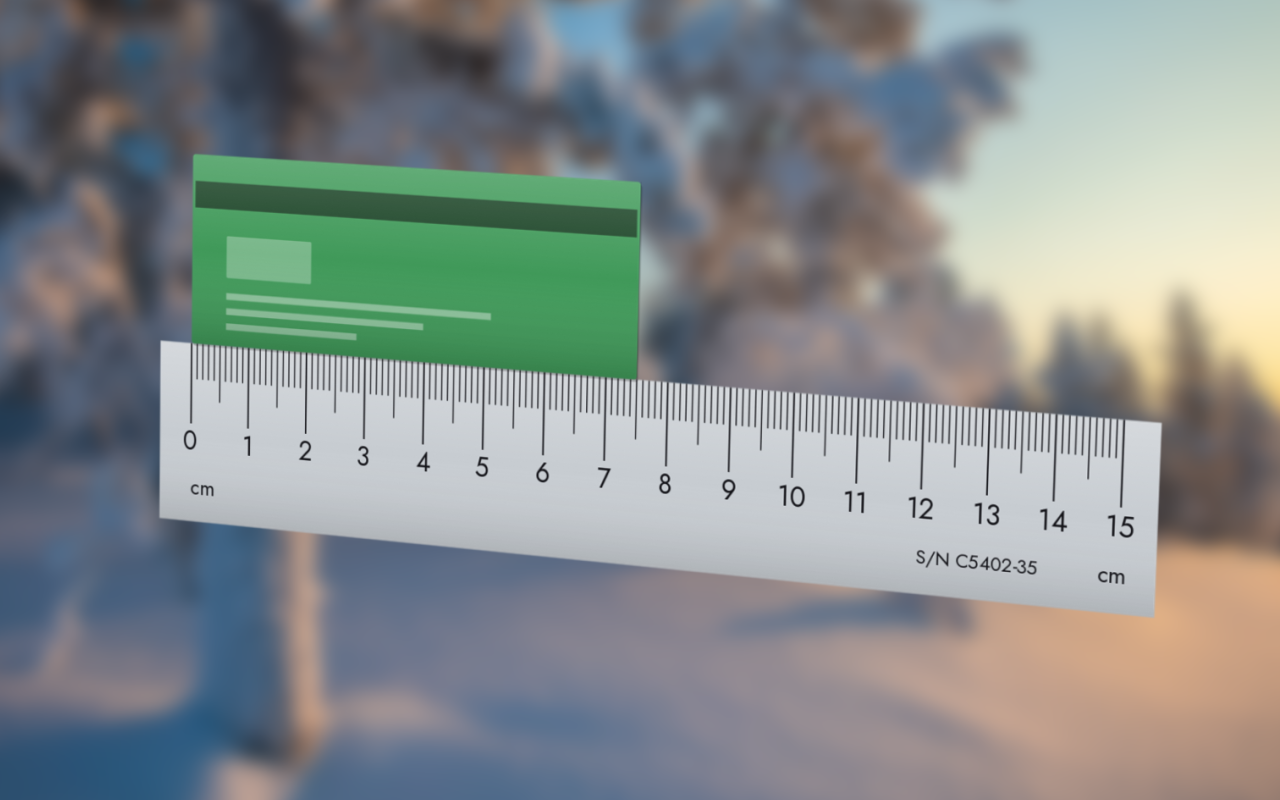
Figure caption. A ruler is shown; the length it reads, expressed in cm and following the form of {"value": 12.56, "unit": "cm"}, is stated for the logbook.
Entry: {"value": 7.5, "unit": "cm"}
